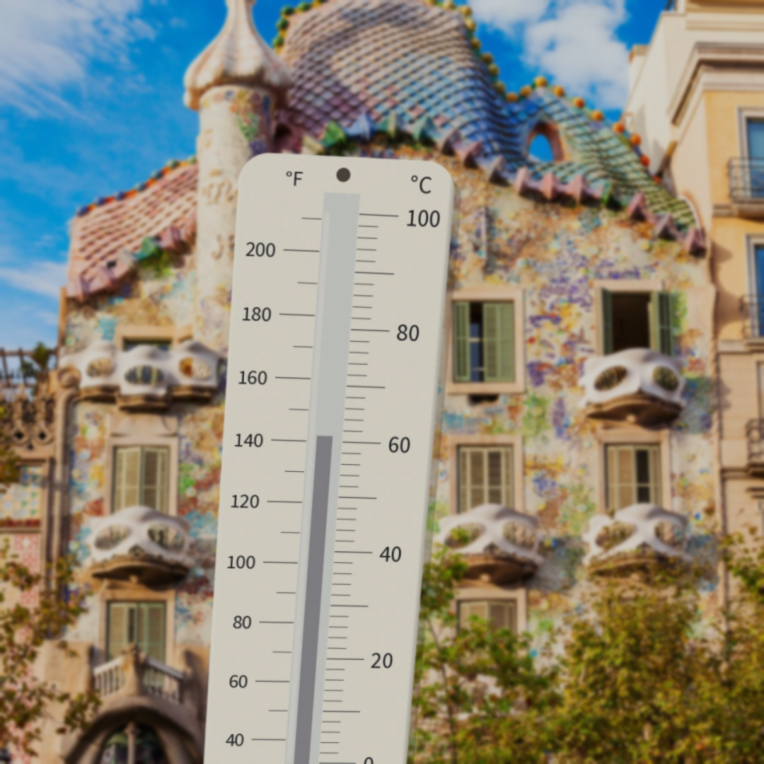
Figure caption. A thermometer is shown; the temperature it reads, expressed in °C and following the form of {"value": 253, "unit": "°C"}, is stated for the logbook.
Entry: {"value": 61, "unit": "°C"}
